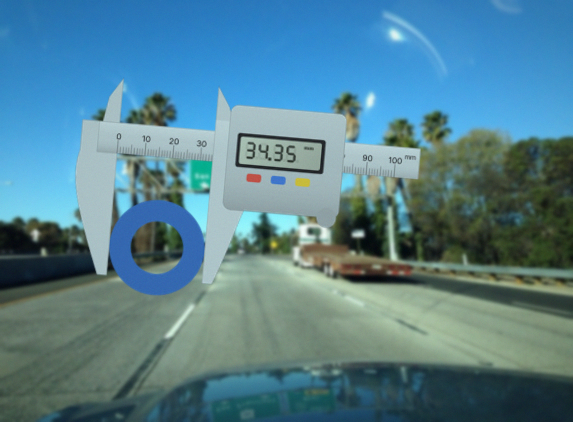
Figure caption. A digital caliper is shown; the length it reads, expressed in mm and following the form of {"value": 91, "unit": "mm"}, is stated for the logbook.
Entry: {"value": 34.35, "unit": "mm"}
